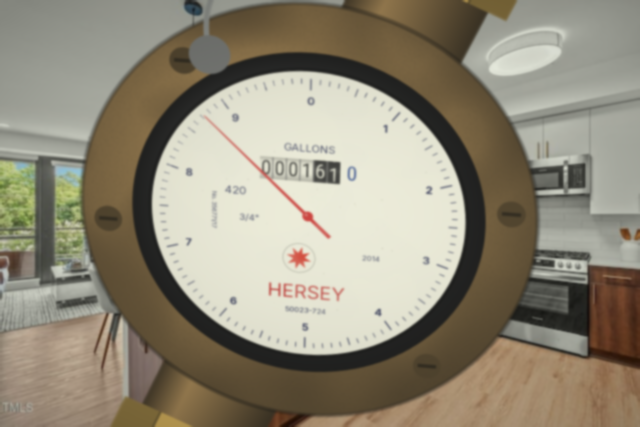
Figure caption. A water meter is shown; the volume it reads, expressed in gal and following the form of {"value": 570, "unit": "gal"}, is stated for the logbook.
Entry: {"value": 1608.7, "unit": "gal"}
